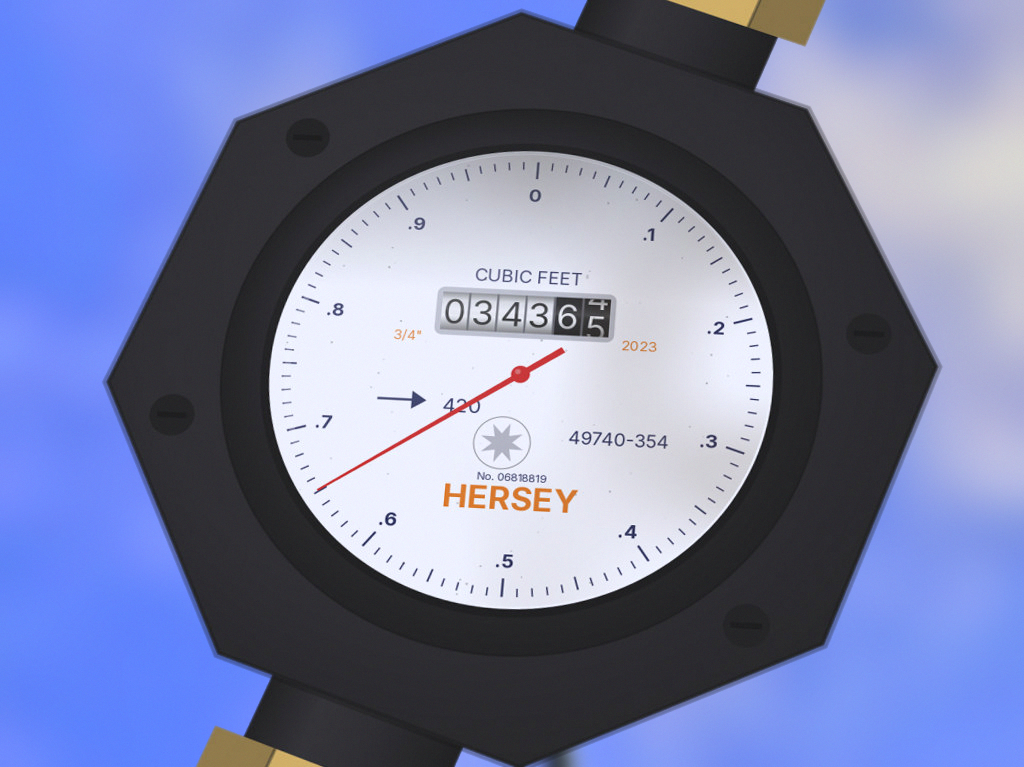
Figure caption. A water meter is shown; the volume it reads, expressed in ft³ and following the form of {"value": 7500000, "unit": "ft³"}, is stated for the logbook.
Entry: {"value": 34364.65, "unit": "ft³"}
